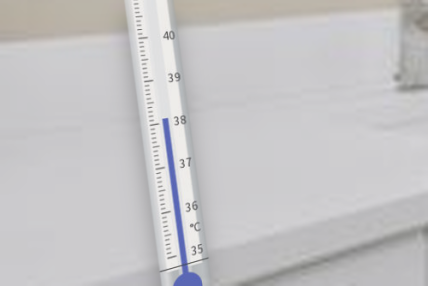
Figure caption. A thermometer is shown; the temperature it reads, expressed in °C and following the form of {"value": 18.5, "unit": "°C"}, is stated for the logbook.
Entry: {"value": 38.1, "unit": "°C"}
